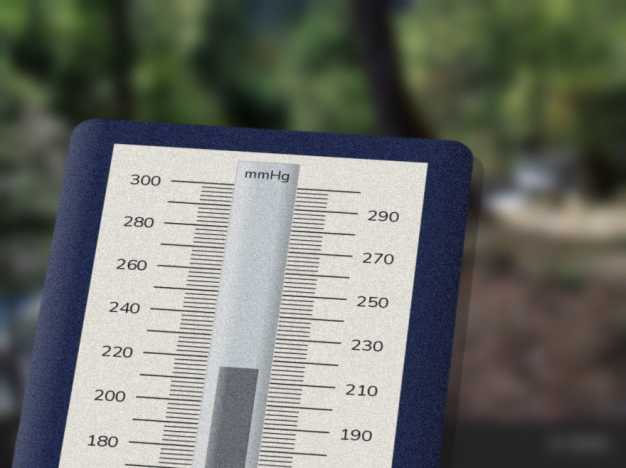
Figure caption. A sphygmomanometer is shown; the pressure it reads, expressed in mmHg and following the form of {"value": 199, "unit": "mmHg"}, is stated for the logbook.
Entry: {"value": 216, "unit": "mmHg"}
